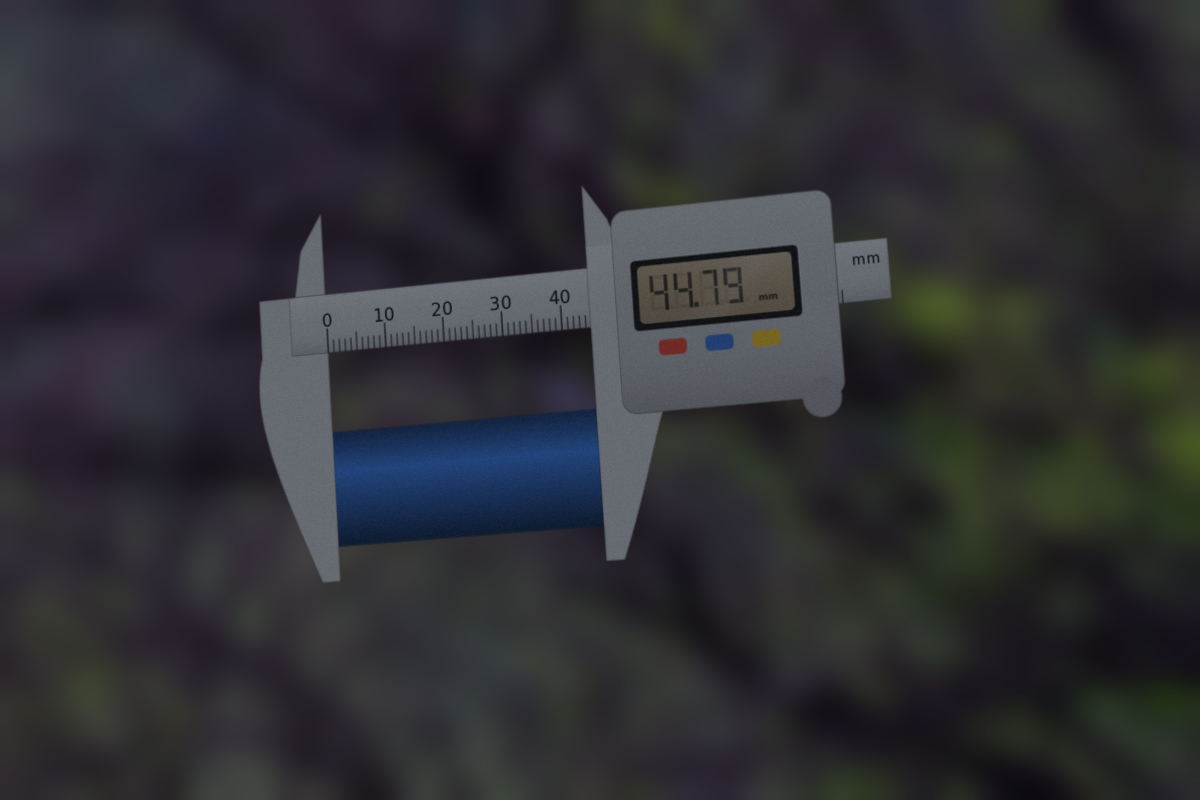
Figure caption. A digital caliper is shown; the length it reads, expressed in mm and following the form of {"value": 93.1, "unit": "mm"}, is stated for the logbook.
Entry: {"value": 44.79, "unit": "mm"}
